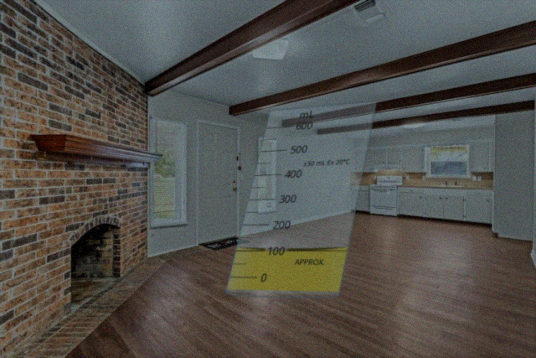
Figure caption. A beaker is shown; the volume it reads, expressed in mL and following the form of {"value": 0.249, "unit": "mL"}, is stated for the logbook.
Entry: {"value": 100, "unit": "mL"}
